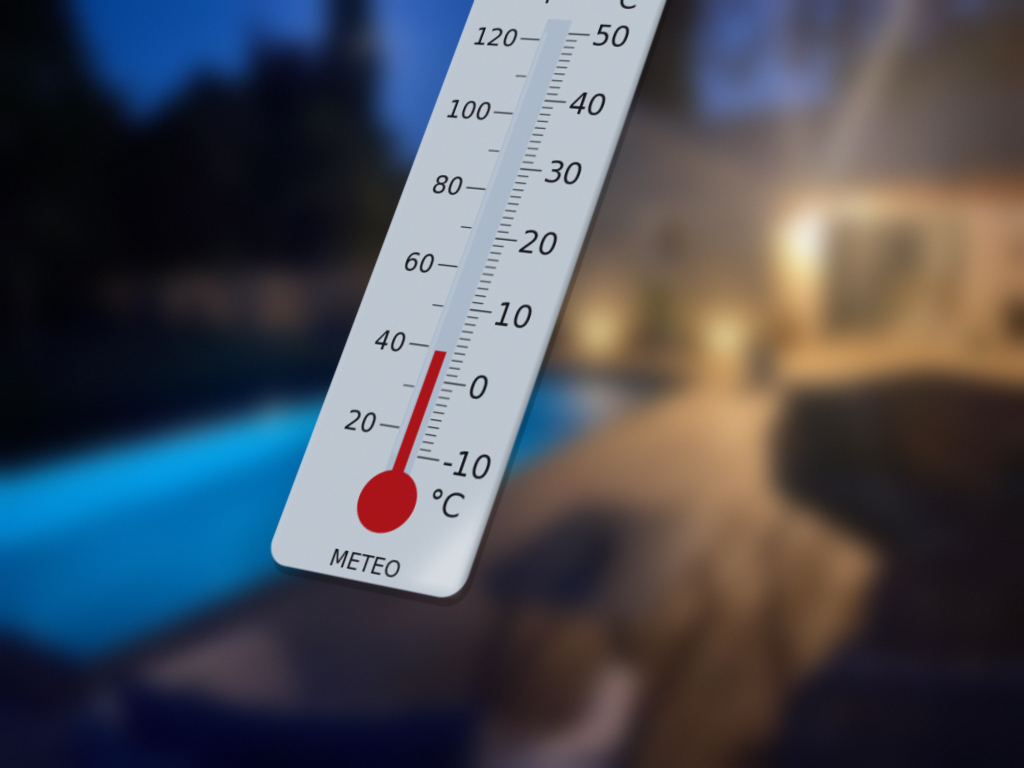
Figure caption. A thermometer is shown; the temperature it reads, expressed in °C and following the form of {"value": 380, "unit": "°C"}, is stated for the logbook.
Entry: {"value": 4, "unit": "°C"}
